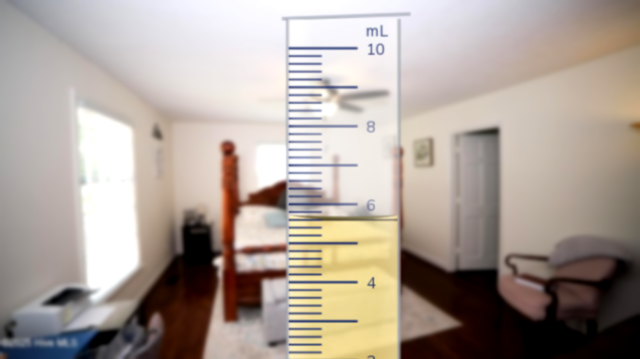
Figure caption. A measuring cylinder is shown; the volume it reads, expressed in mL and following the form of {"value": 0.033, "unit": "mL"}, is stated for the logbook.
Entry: {"value": 5.6, "unit": "mL"}
